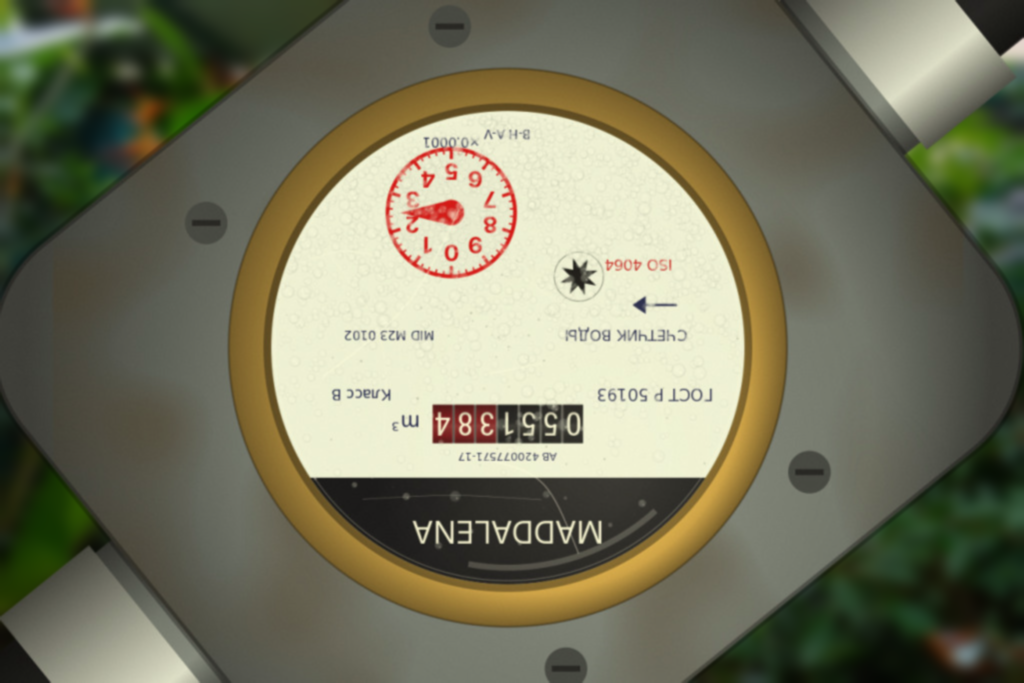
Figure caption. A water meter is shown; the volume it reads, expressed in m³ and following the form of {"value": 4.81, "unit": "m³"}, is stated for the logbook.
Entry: {"value": 551.3842, "unit": "m³"}
